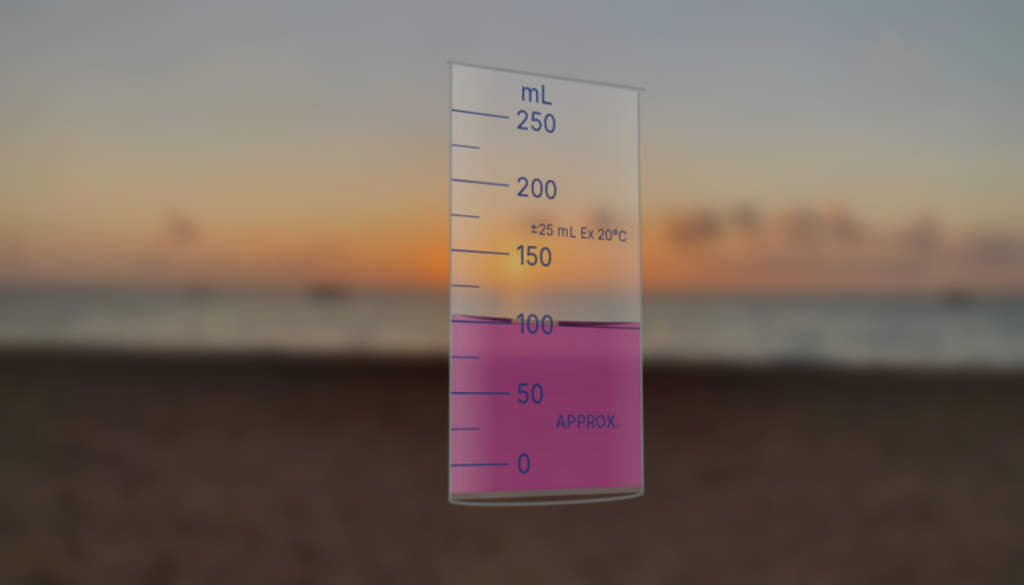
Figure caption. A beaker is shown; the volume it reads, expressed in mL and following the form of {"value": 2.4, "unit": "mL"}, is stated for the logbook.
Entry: {"value": 100, "unit": "mL"}
